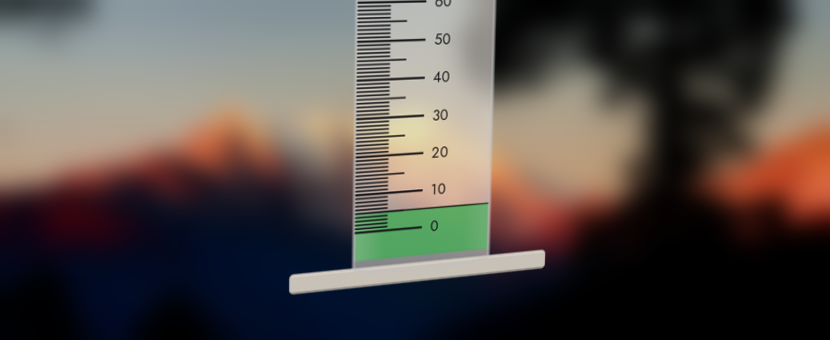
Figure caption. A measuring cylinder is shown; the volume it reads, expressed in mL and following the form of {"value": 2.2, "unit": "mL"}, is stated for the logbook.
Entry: {"value": 5, "unit": "mL"}
